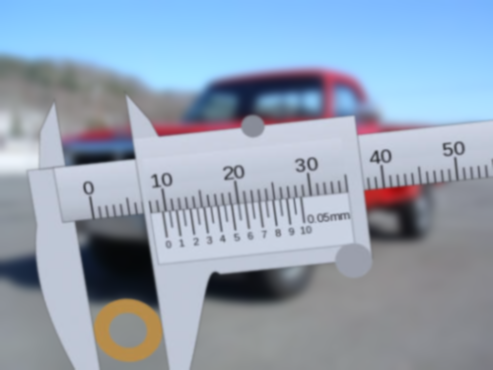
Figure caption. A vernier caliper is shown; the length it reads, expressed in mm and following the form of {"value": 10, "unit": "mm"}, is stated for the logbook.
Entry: {"value": 9.6, "unit": "mm"}
